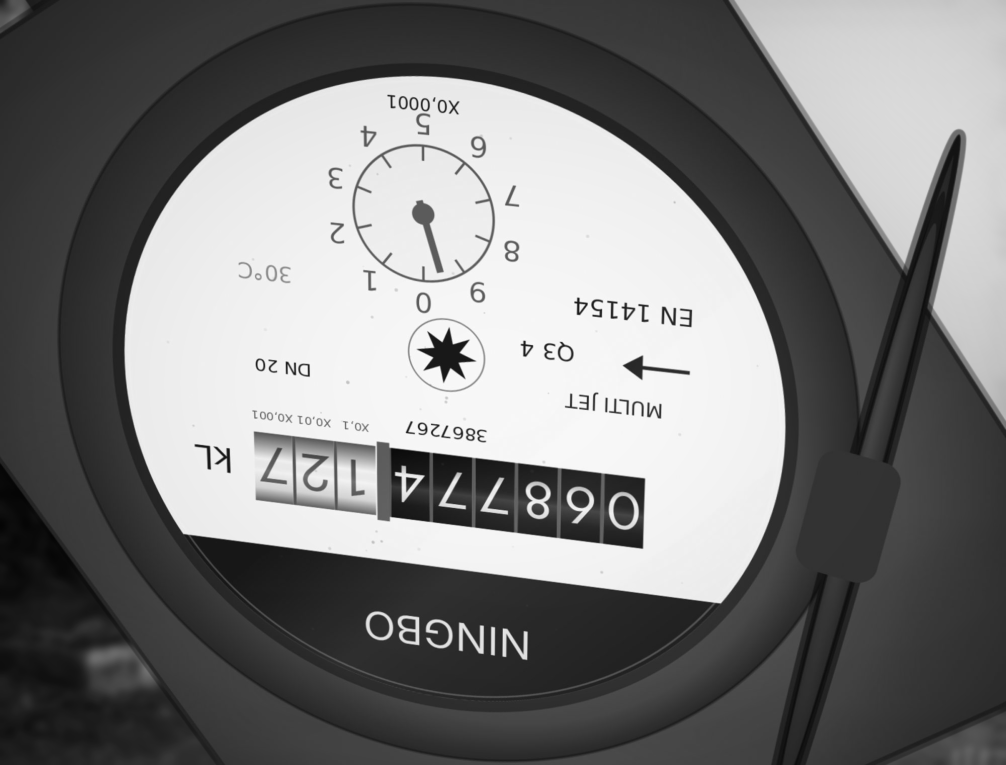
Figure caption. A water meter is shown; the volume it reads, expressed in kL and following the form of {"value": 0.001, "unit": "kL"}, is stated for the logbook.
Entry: {"value": 68774.1269, "unit": "kL"}
